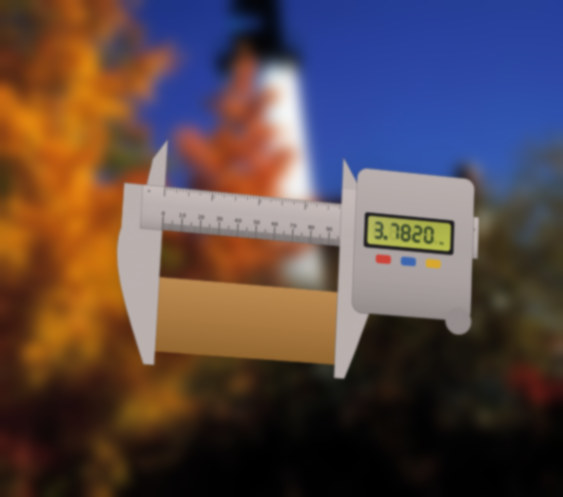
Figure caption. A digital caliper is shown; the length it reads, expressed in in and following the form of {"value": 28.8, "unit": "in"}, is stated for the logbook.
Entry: {"value": 3.7820, "unit": "in"}
